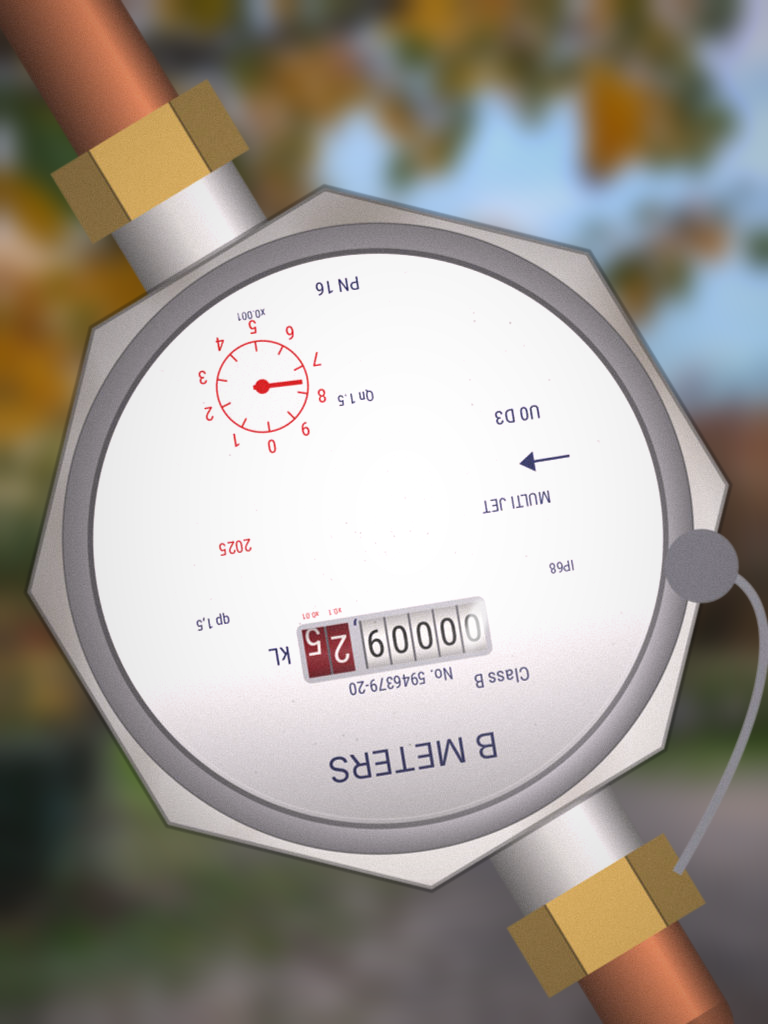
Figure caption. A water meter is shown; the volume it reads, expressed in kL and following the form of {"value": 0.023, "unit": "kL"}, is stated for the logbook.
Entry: {"value": 9.247, "unit": "kL"}
